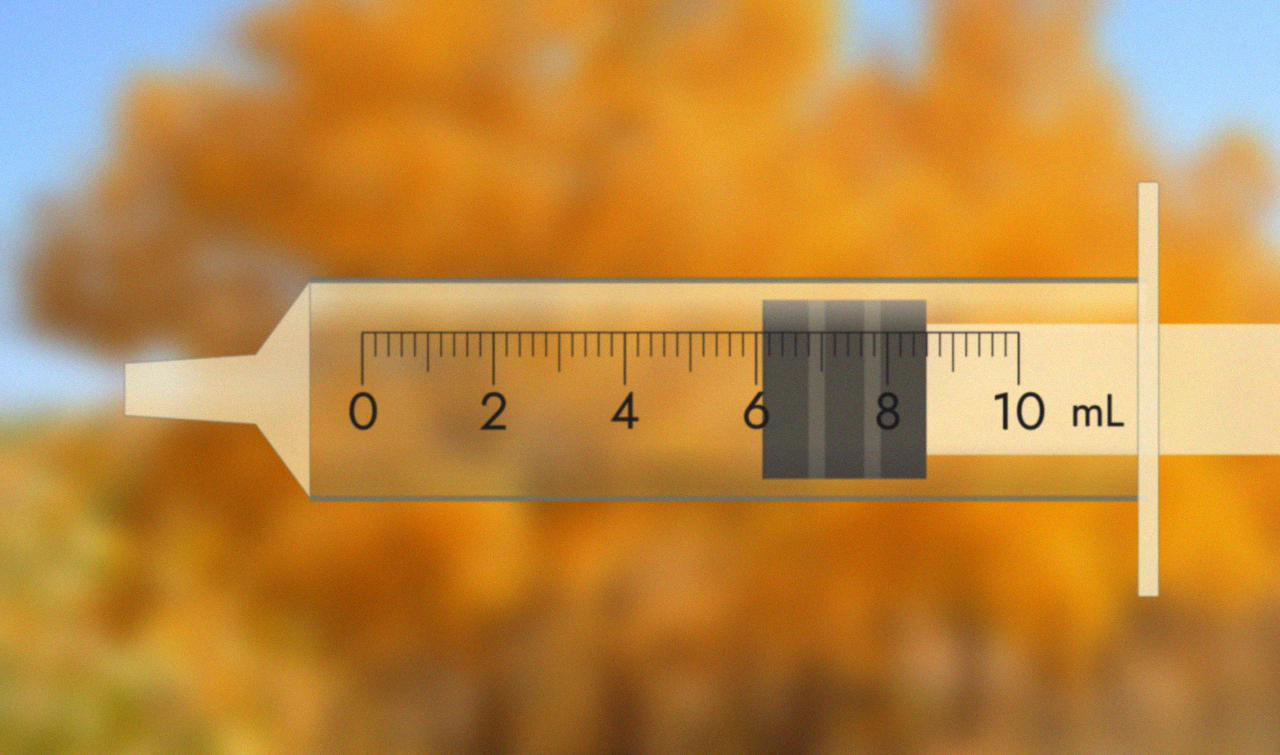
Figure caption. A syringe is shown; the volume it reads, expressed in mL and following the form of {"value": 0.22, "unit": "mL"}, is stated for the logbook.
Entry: {"value": 6.1, "unit": "mL"}
